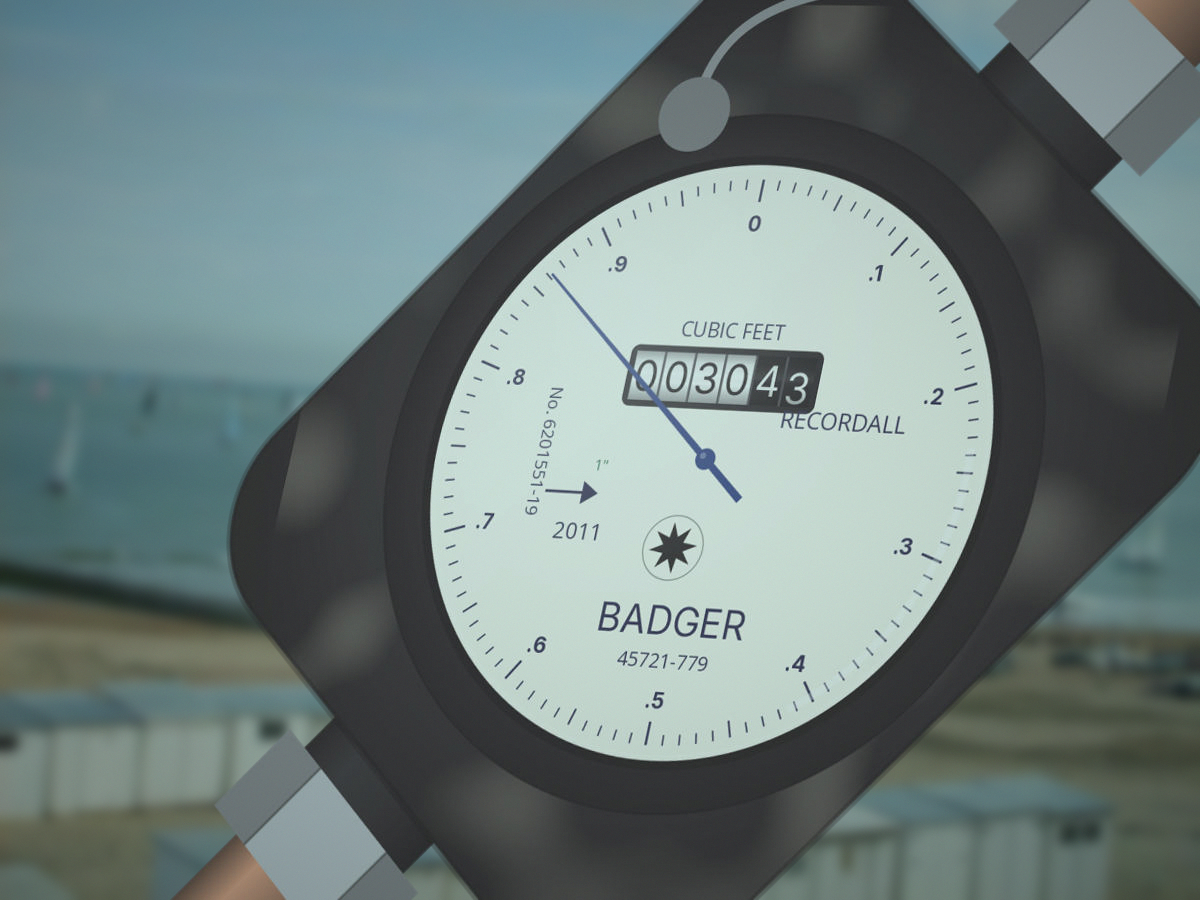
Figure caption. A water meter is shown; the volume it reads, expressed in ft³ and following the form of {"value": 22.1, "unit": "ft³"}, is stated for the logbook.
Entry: {"value": 3042.86, "unit": "ft³"}
